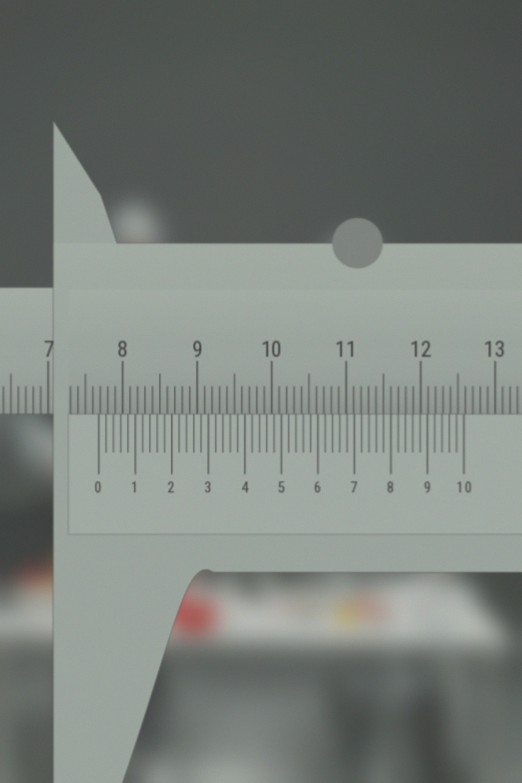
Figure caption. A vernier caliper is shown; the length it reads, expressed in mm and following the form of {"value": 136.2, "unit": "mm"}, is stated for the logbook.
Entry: {"value": 76.8, "unit": "mm"}
